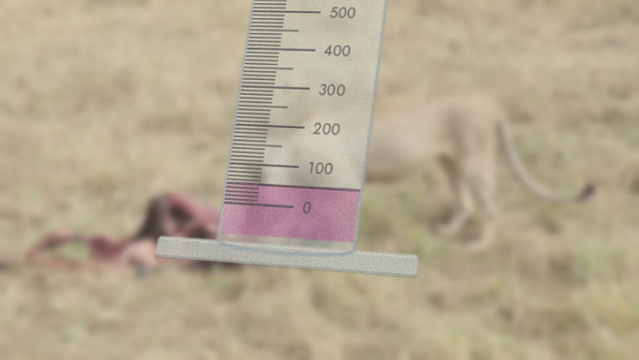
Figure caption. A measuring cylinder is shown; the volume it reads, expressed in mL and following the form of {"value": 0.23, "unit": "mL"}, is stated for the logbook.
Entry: {"value": 50, "unit": "mL"}
